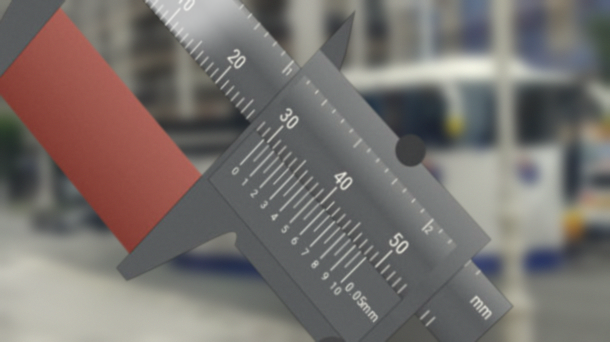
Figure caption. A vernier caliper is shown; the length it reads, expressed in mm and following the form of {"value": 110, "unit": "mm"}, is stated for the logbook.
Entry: {"value": 29.4, "unit": "mm"}
